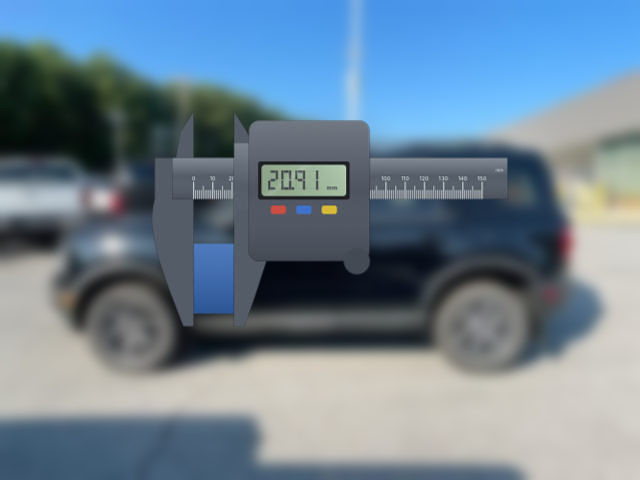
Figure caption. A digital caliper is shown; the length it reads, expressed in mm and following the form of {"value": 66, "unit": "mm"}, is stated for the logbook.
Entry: {"value": 20.91, "unit": "mm"}
